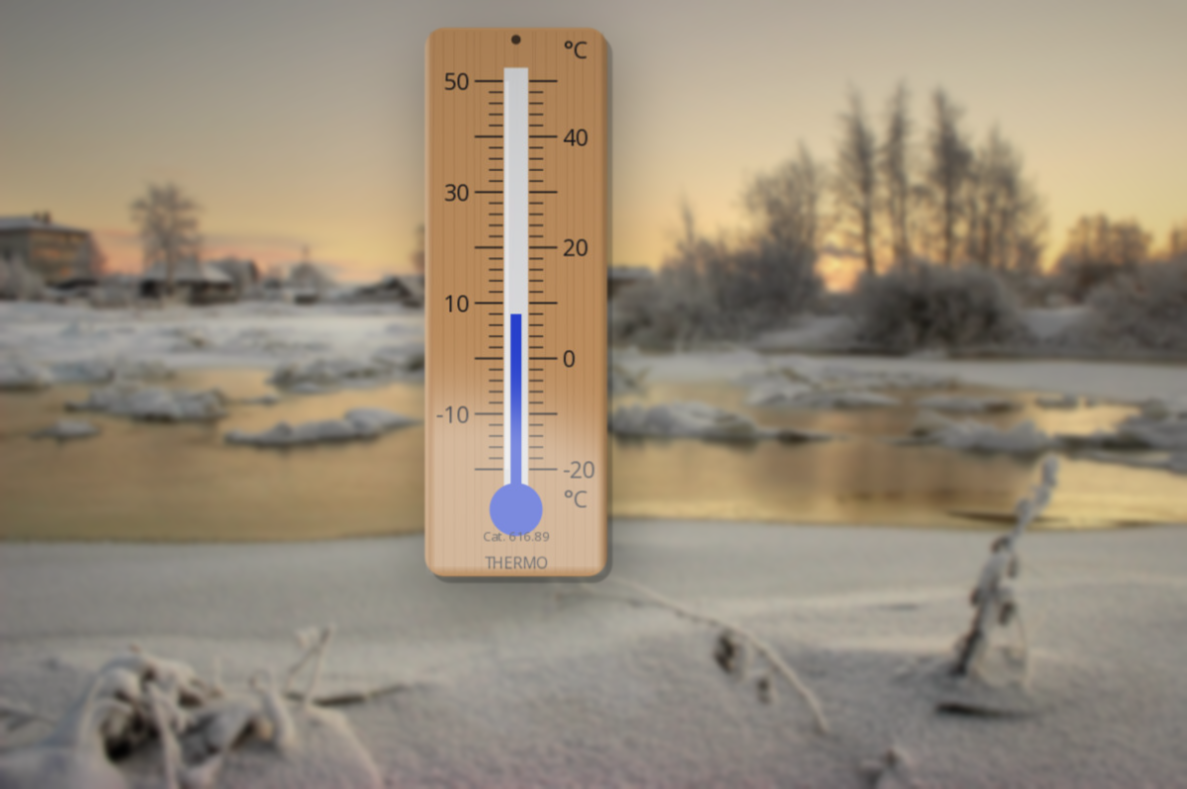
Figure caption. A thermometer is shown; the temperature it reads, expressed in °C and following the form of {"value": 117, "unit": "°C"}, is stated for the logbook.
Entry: {"value": 8, "unit": "°C"}
